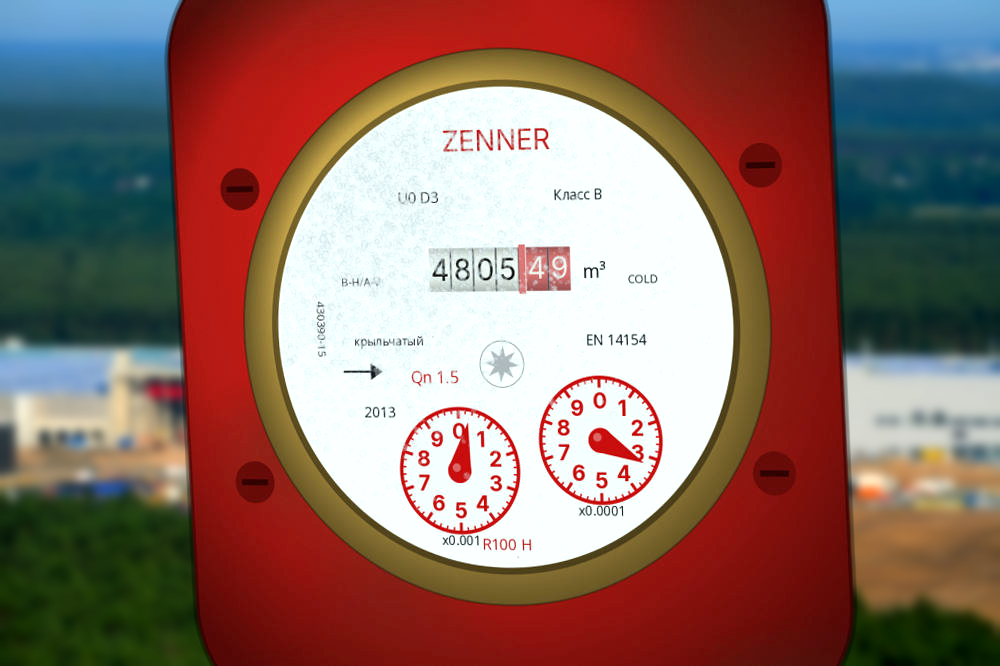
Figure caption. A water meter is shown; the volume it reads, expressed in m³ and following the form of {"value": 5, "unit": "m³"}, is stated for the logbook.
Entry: {"value": 4805.4903, "unit": "m³"}
